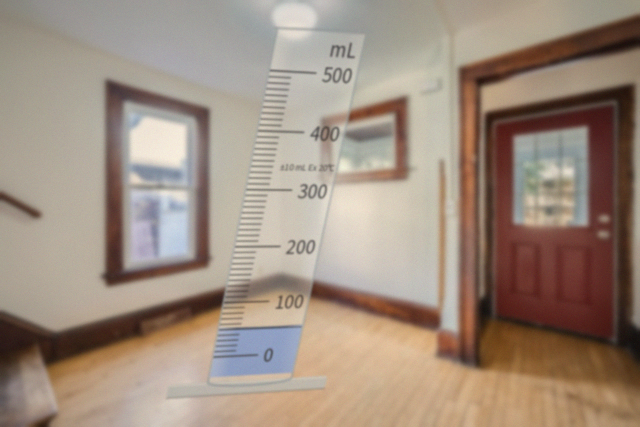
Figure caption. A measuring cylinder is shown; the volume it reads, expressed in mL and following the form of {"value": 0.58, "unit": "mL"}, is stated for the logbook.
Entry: {"value": 50, "unit": "mL"}
